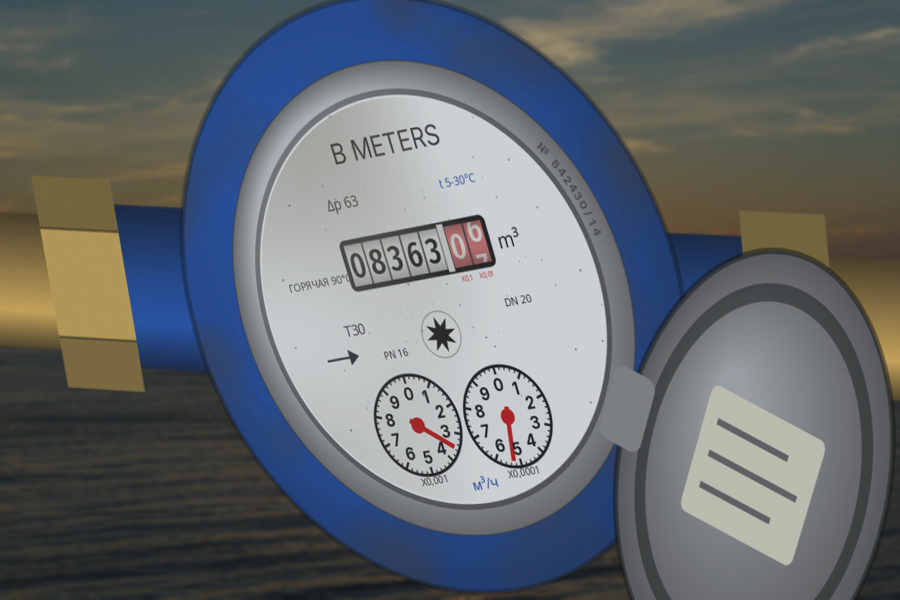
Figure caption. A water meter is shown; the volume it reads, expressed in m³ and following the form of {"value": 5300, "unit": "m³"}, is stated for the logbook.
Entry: {"value": 8363.0635, "unit": "m³"}
